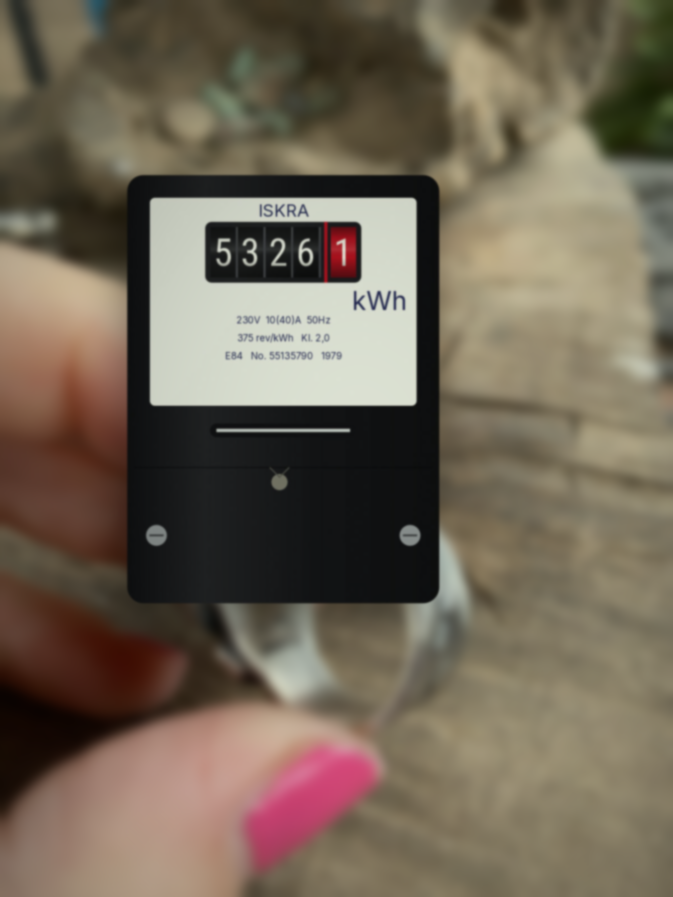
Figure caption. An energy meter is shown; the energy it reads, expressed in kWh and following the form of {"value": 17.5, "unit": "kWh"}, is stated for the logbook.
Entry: {"value": 5326.1, "unit": "kWh"}
